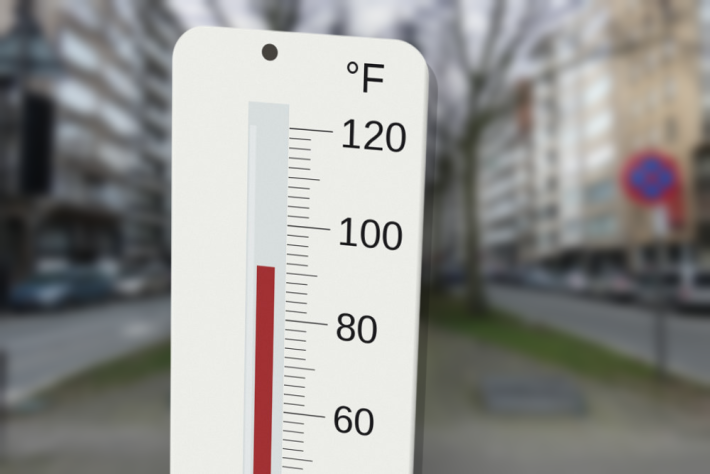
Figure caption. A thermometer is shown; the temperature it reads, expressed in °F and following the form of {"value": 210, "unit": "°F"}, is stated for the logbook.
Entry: {"value": 91, "unit": "°F"}
